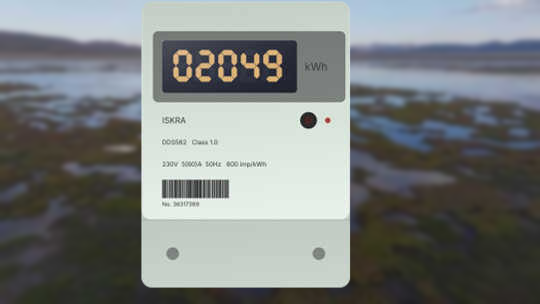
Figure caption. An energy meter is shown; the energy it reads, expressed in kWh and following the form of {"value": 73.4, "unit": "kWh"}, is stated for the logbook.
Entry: {"value": 2049, "unit": "kWh"}
